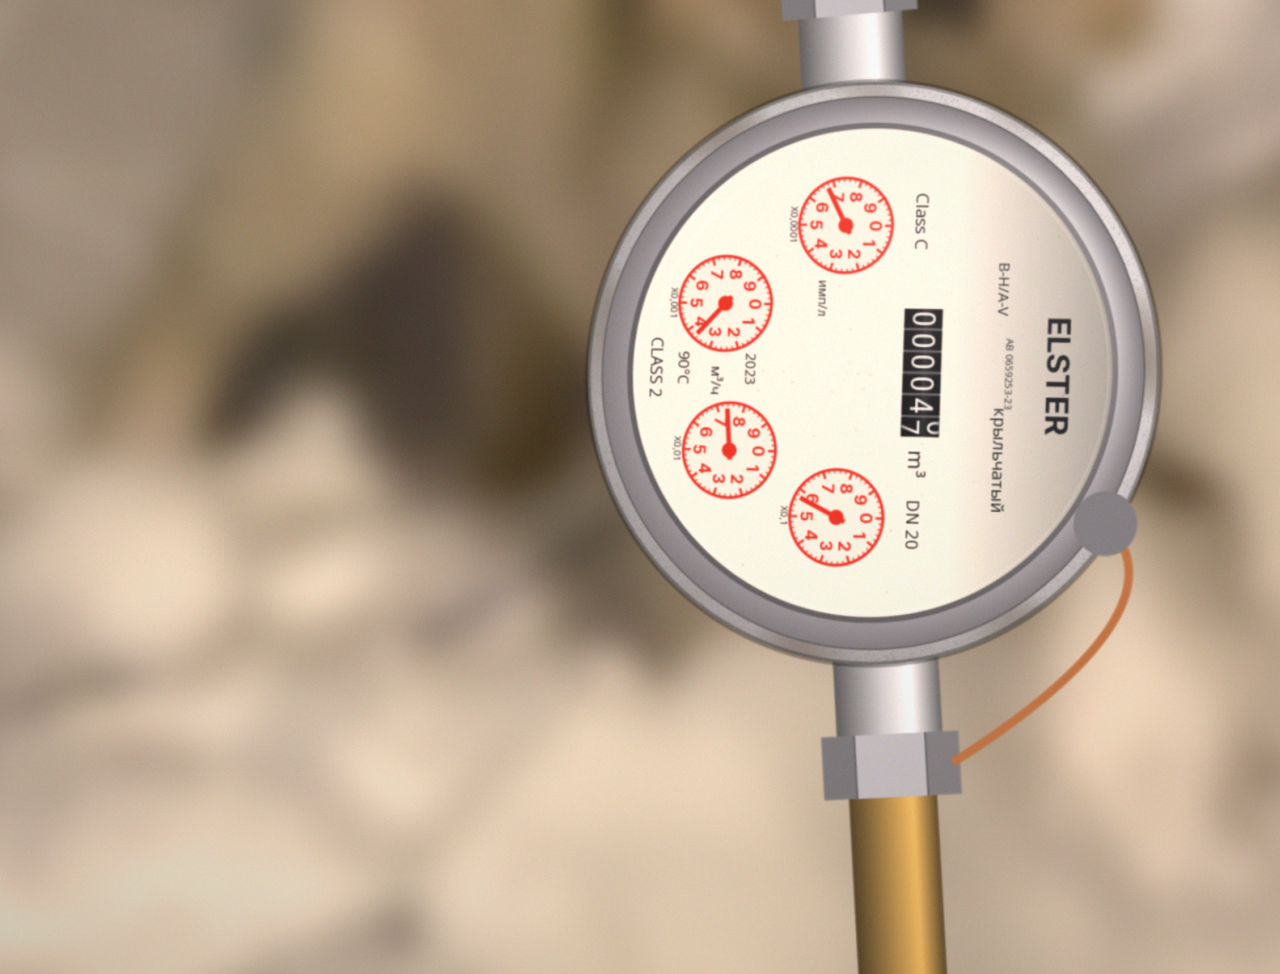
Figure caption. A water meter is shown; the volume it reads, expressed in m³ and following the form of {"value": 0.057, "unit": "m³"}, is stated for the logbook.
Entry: {"value": 46.5736, "unit": "m³"}
